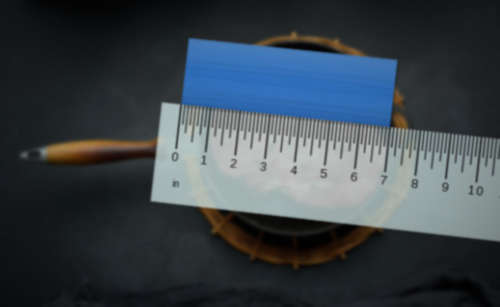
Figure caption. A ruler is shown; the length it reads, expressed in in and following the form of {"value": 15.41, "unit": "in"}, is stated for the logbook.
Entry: {"value": 7, "unit": "in"}
